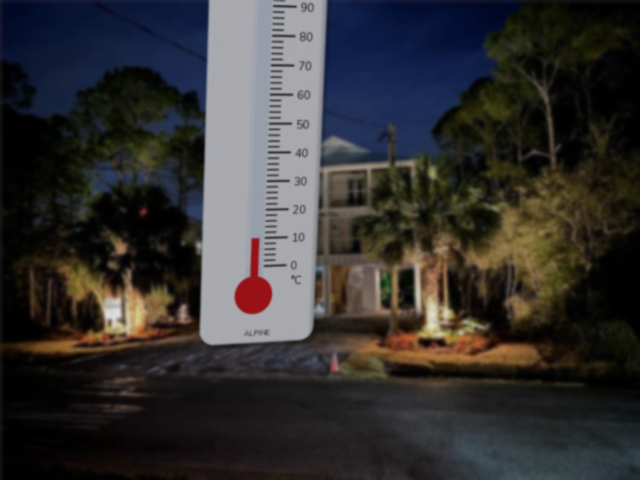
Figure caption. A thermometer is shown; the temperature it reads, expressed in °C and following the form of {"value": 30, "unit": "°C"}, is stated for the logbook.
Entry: {"value": 10, "unit": "°C"}
